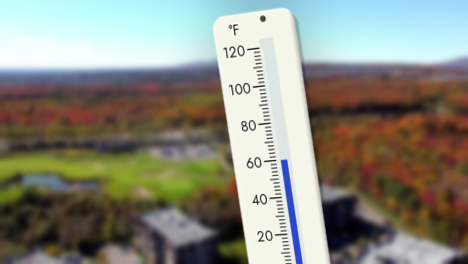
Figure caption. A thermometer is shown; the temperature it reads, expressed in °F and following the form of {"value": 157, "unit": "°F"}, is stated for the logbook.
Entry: {"value": 60, "unit": "°F"}
